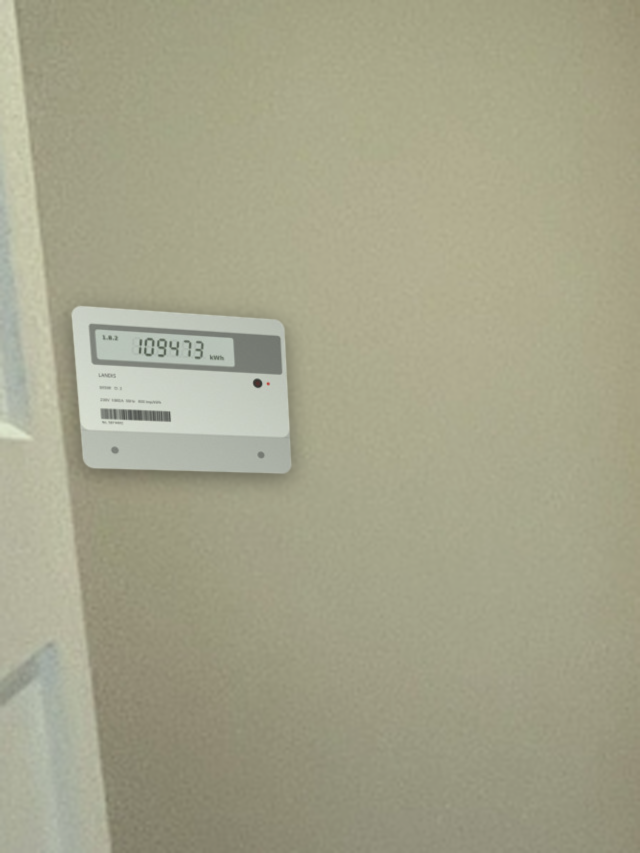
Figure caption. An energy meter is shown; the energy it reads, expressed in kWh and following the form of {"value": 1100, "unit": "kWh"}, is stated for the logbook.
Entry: {"value": 109473, "unit": "kWh"}
